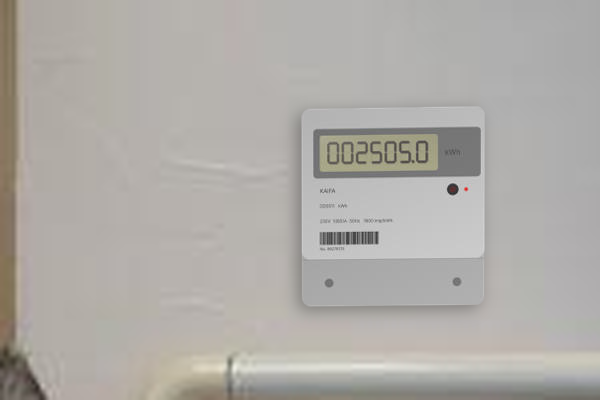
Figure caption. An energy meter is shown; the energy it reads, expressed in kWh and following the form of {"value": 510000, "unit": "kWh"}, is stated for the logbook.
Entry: {"value": 2505.0, "unit": "kWh"}
